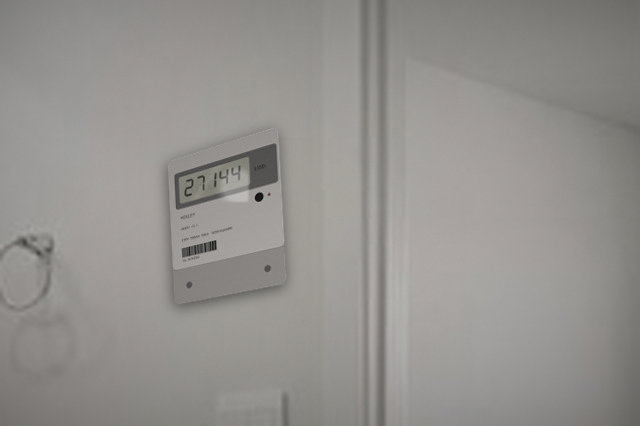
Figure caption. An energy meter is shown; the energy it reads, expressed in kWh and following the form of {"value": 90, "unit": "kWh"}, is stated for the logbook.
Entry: {"value": 27144, "unit": "kWh"}
